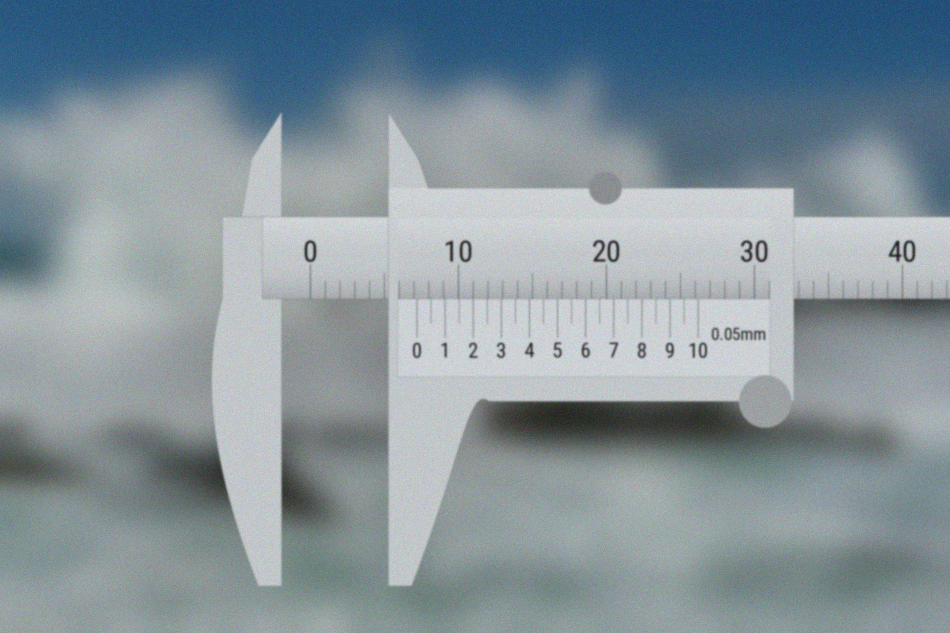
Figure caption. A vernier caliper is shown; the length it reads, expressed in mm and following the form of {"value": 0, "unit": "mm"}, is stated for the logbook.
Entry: {"value": 7.2, "unit": "mm"}
